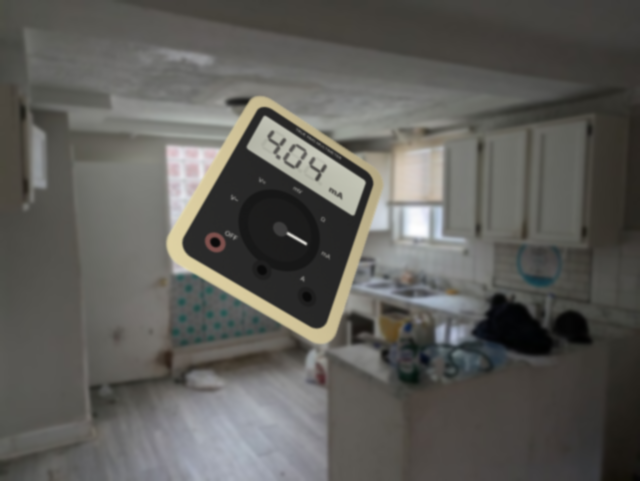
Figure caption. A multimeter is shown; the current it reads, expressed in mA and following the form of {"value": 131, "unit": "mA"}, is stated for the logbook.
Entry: {"value": 4.04, "unit": "mA"}
